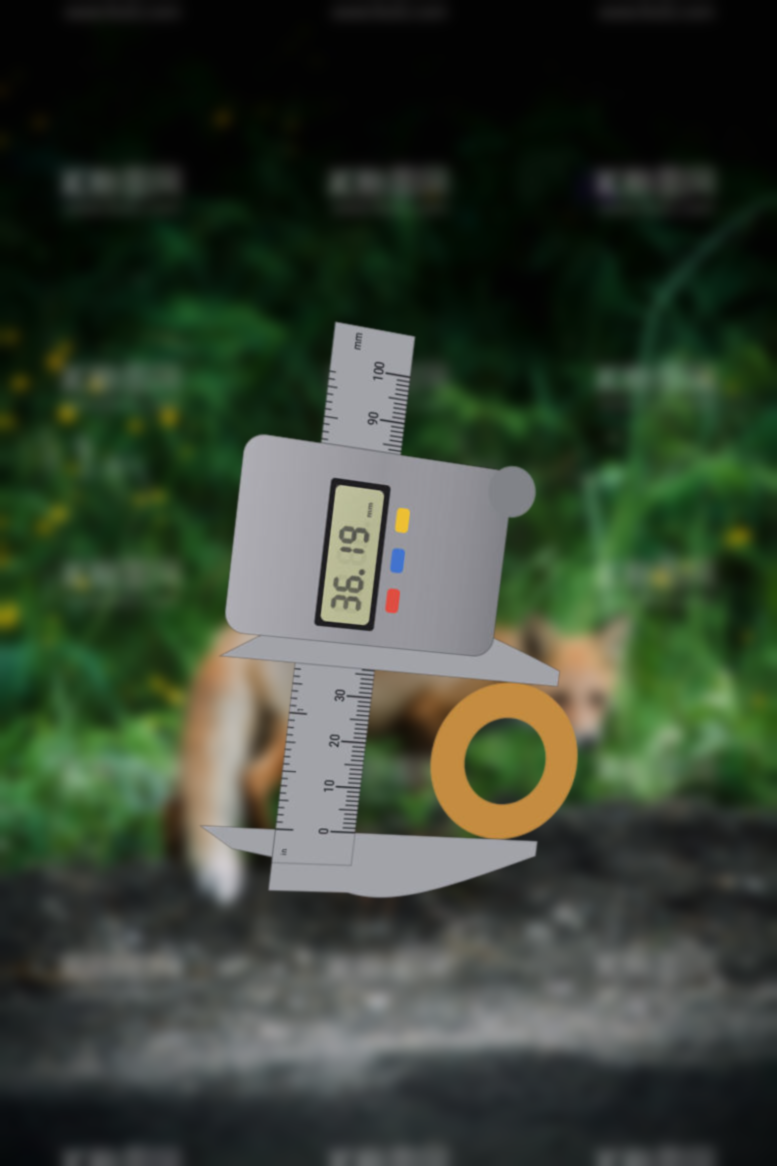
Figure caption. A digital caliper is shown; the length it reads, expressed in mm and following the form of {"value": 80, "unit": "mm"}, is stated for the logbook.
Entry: {"value": 36.19, "unit": "mm"}
